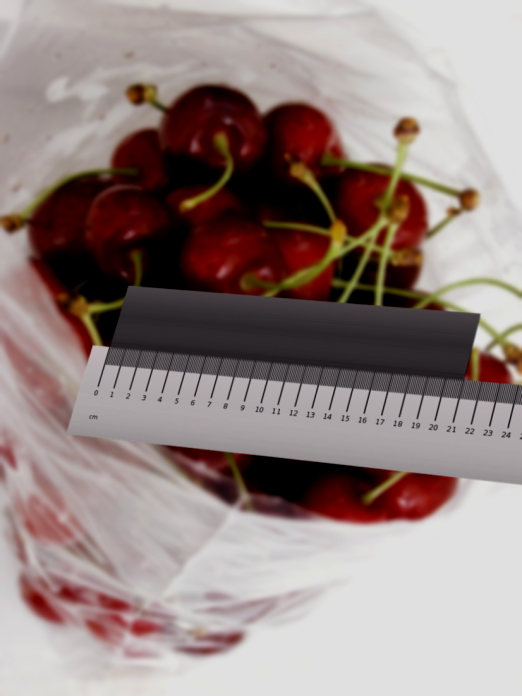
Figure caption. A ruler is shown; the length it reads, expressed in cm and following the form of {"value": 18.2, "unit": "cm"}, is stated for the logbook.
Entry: {"value": 21, "unit": "cm"}
